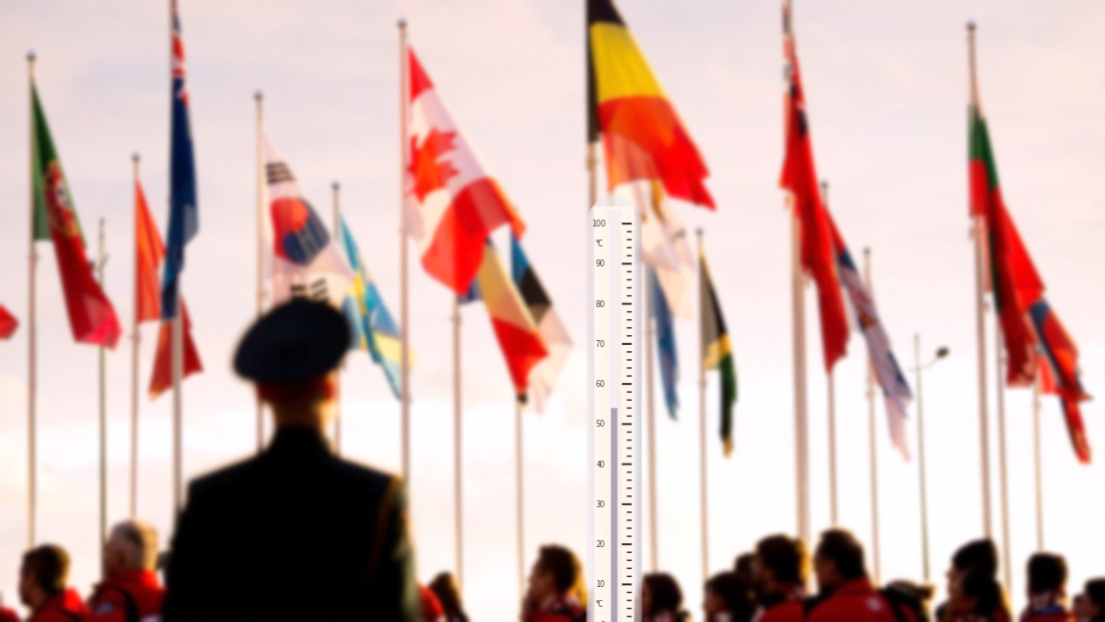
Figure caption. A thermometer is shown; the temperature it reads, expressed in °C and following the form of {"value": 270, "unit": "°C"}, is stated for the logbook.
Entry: {"value": 54, "unit": "°C"}
